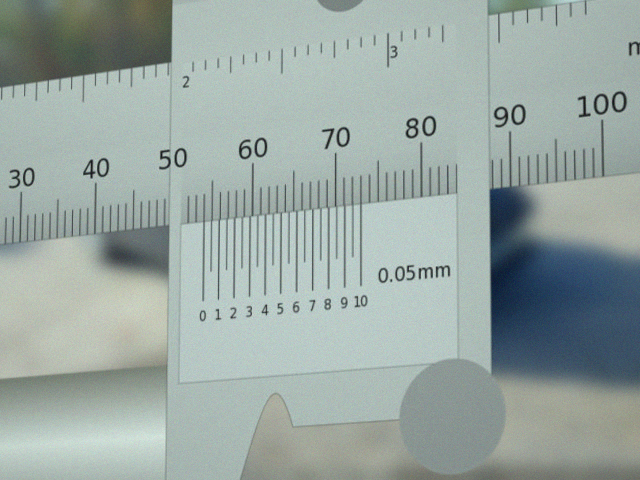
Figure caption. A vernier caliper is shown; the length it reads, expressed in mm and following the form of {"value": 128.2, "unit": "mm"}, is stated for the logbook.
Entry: {"value": 54.0, "unit": "mm"}
